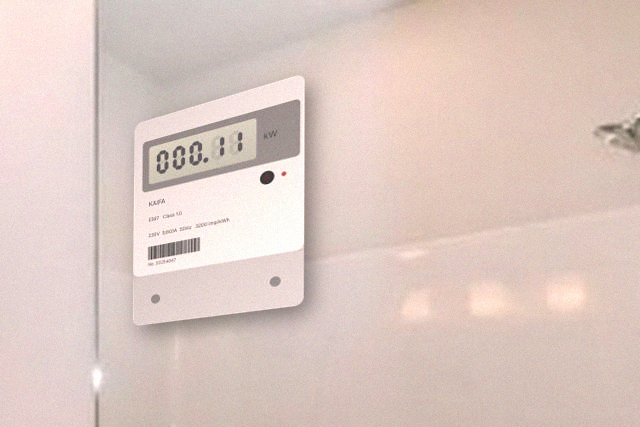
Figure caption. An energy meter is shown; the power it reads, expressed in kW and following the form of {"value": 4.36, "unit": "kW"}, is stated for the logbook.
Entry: {"value": 0.11, "unit": "kW"}
